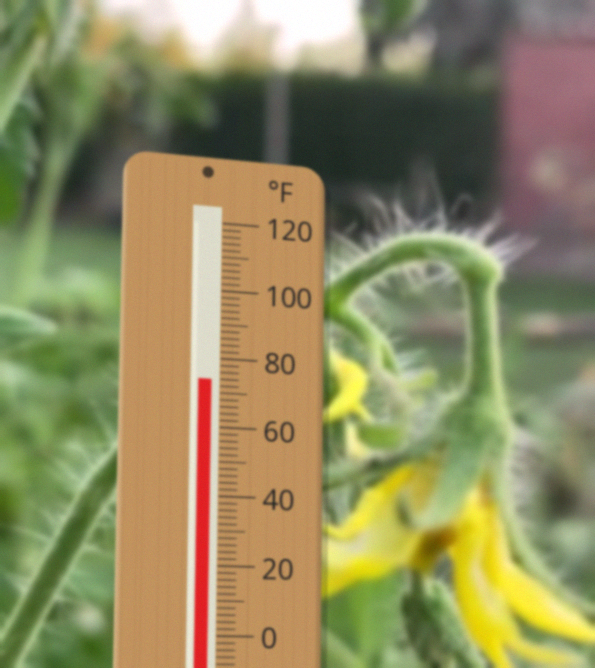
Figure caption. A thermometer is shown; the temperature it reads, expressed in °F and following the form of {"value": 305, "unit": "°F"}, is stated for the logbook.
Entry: {"value": 74, "unit": "°F"}
